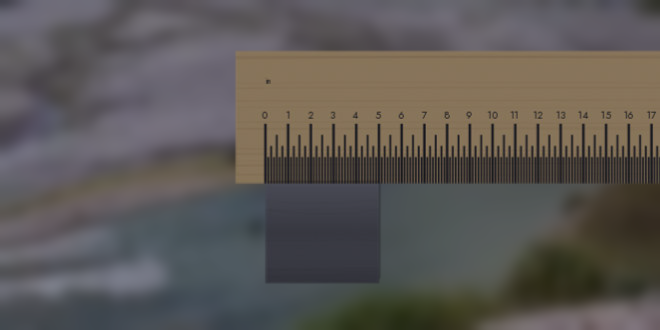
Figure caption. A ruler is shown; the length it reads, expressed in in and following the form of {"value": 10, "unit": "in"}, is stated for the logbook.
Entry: {"value": 5, "unit": "in"}
